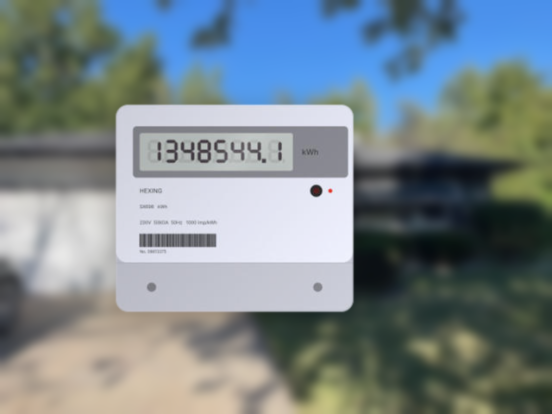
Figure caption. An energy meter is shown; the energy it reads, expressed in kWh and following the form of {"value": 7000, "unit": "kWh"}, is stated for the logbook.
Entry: {"value": 1348544.1, "unit": "kWh"}
